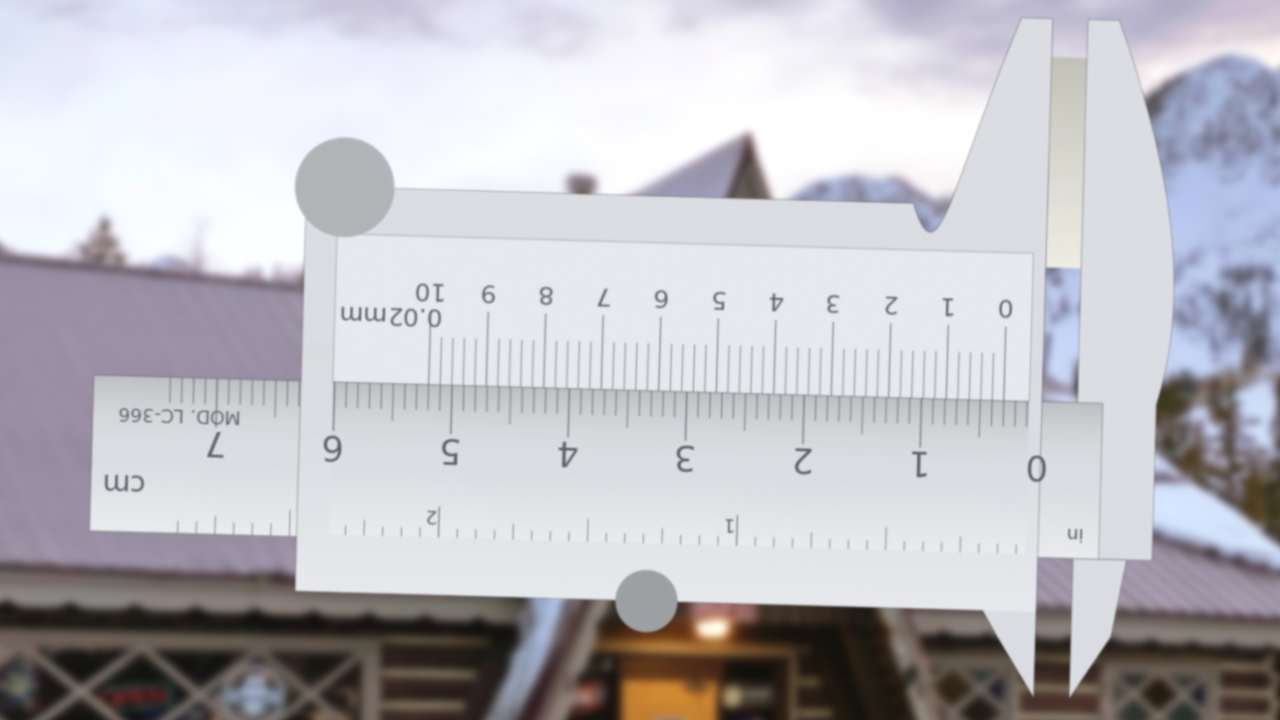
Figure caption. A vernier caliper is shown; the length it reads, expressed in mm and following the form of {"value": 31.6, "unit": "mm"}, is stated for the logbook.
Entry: {"value": 3.0, "unit": "mm"}
